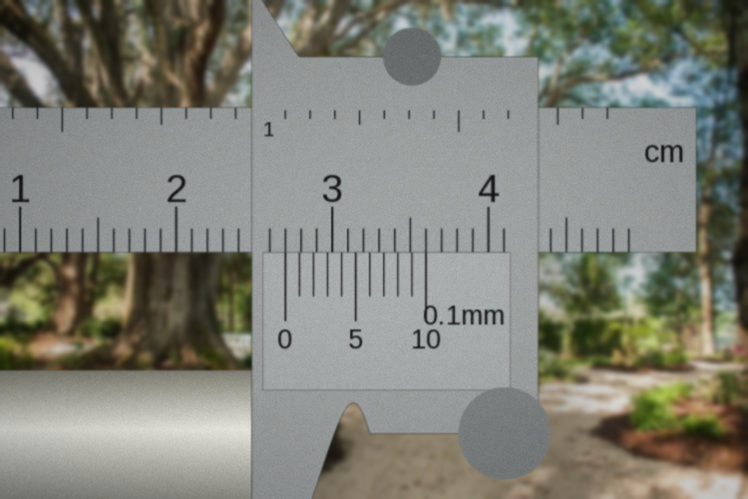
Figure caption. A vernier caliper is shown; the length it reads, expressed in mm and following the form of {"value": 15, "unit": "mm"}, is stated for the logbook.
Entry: {"value": 27.0, "unit": "mm"}
